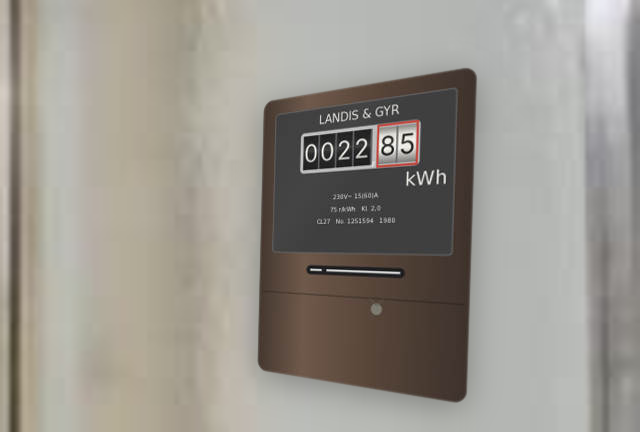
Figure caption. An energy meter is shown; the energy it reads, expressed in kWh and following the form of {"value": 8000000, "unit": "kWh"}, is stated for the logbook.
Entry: {"value": 22.85, "unit": "kWh"}
